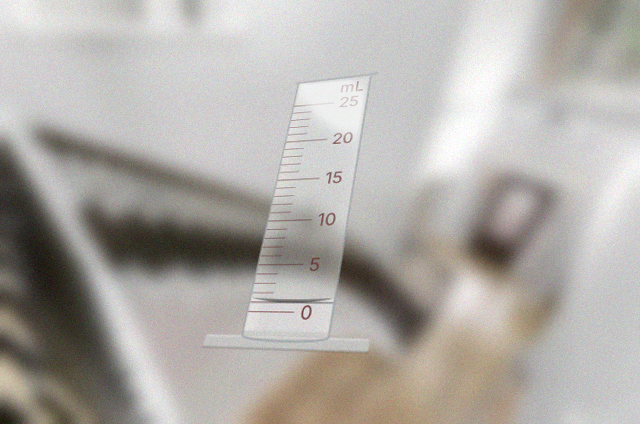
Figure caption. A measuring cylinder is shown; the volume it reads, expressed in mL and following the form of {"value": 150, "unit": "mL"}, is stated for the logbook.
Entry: {"value": 1, "unit": "mL"}
